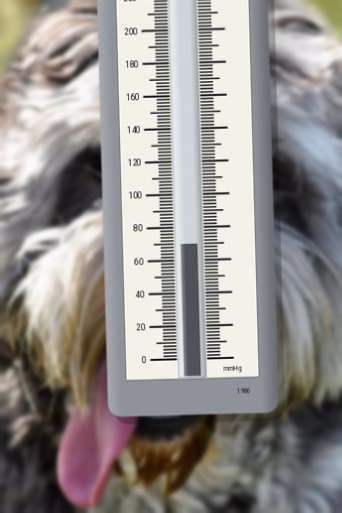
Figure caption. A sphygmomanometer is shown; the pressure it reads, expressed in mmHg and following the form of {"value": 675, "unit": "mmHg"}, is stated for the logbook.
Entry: {"value": 70, "unit": "mmHg"}
